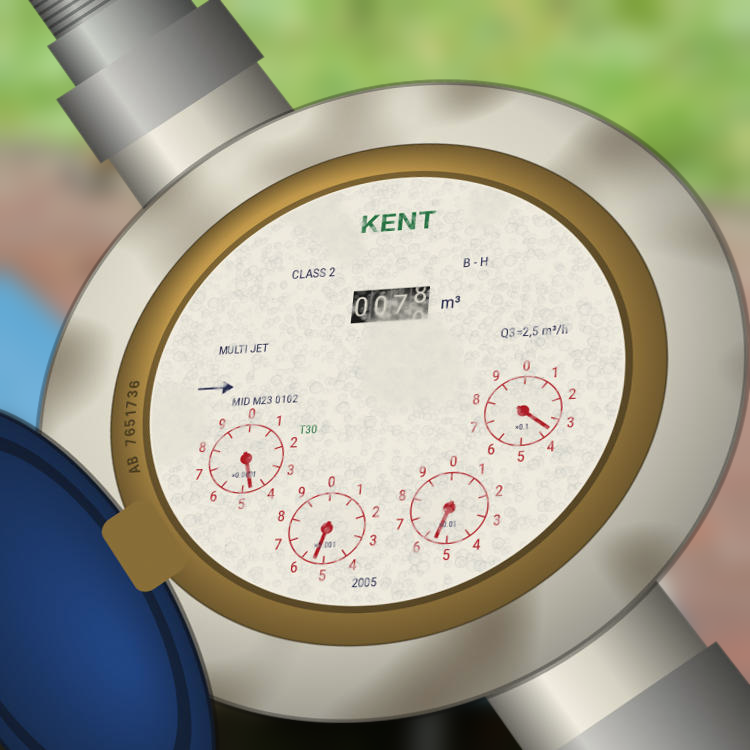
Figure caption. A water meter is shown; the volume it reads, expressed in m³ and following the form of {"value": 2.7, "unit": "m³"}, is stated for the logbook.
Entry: {"value": 78.3554, "unit": "m³"}
